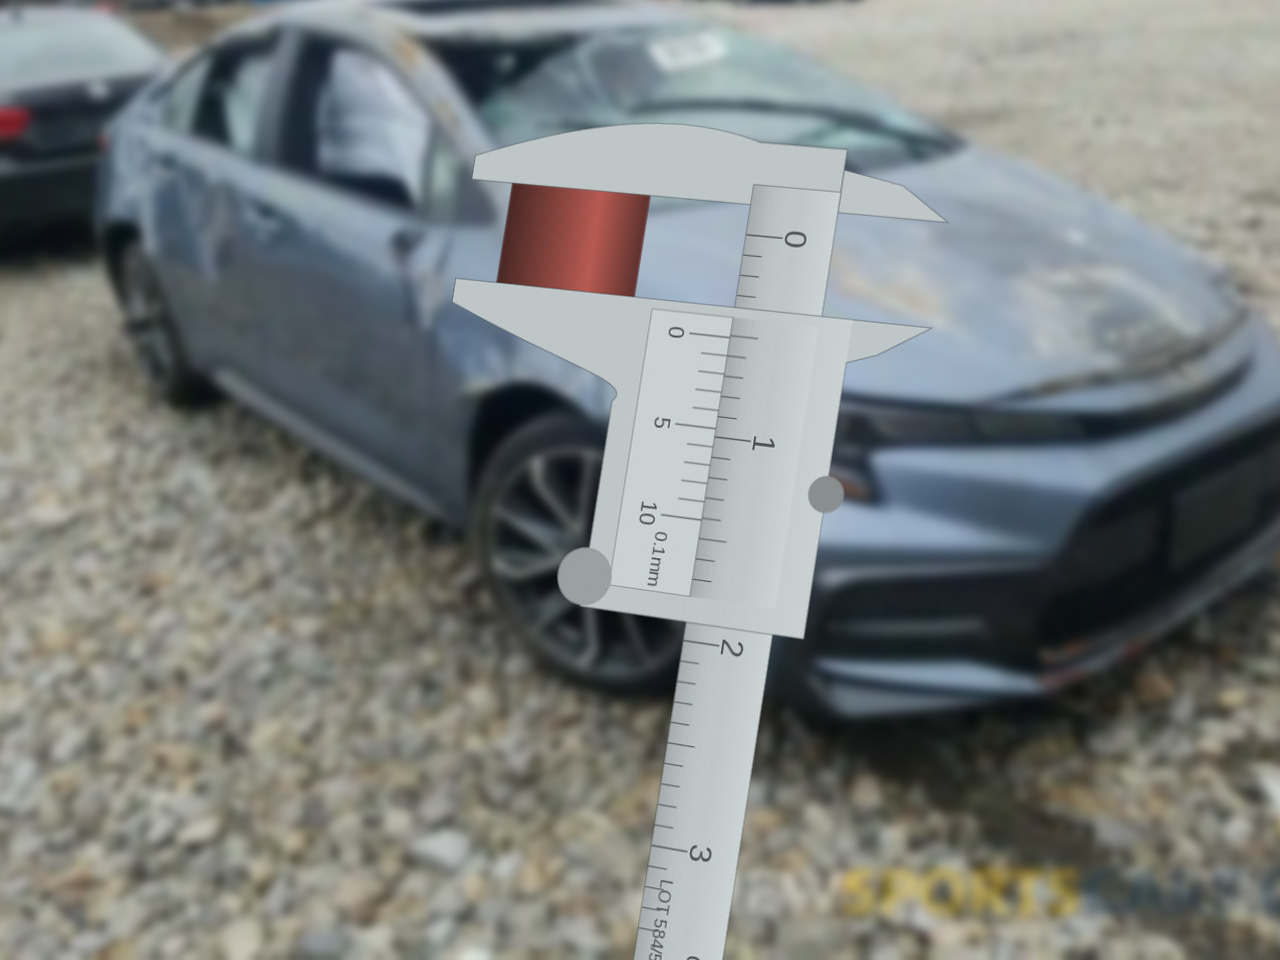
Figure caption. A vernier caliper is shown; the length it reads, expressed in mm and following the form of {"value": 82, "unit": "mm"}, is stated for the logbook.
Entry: {"value": 5.1, "unit": "mm"}
